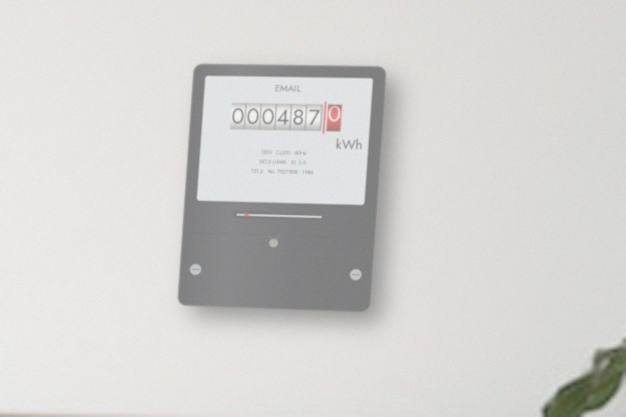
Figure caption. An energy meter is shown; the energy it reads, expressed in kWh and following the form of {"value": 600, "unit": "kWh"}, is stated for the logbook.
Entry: {"value": 487.0, "unit": "kWh"}
